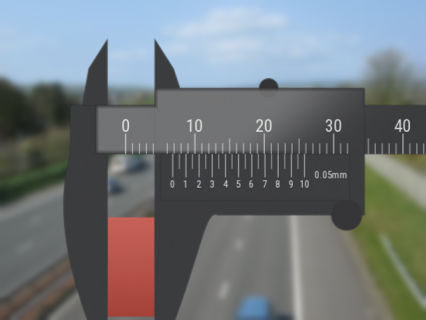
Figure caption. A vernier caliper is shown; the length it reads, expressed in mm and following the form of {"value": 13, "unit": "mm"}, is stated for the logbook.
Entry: {"value": 6.8, "unit": "mm"}
